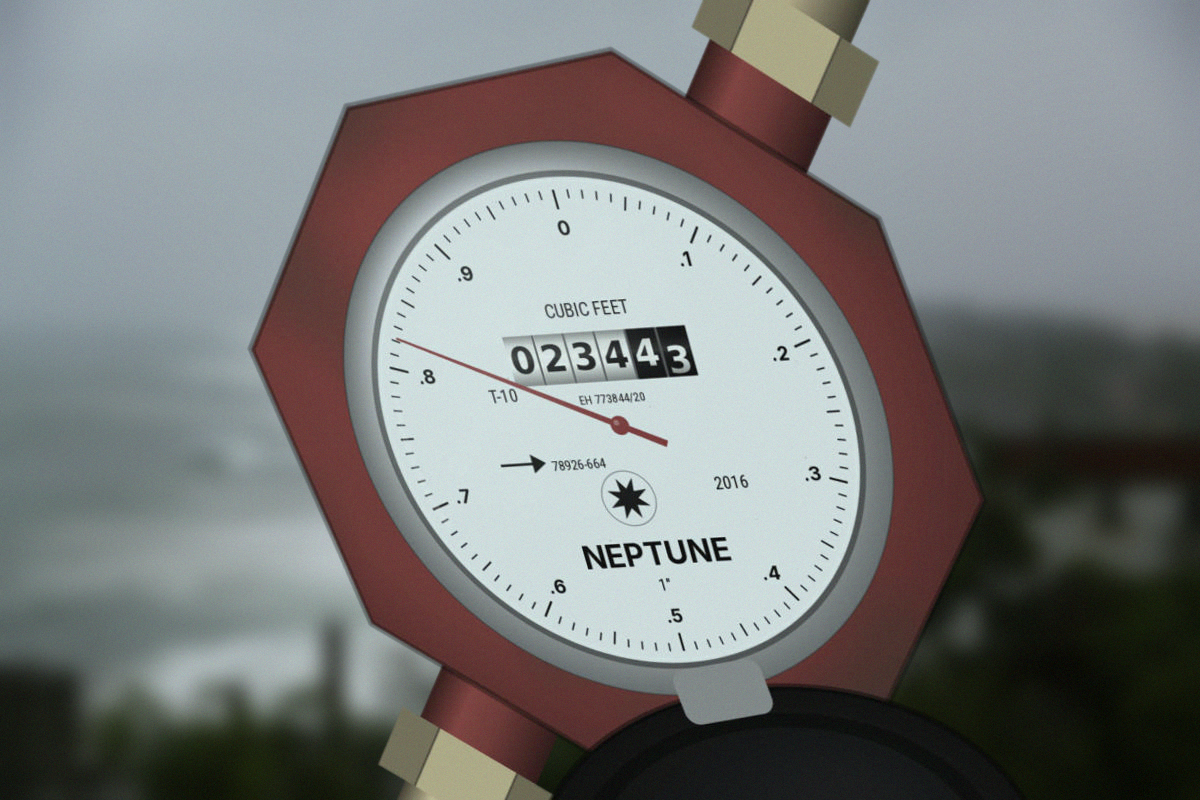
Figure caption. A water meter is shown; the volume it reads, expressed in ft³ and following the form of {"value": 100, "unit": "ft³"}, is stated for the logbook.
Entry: {"value": 23442.82, "unit": "ft³"}
